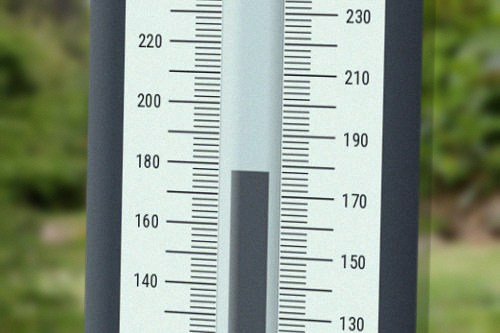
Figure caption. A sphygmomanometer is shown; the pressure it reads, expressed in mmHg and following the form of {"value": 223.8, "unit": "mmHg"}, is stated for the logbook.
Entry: {"value": 178, "unit": "mmHg"}
